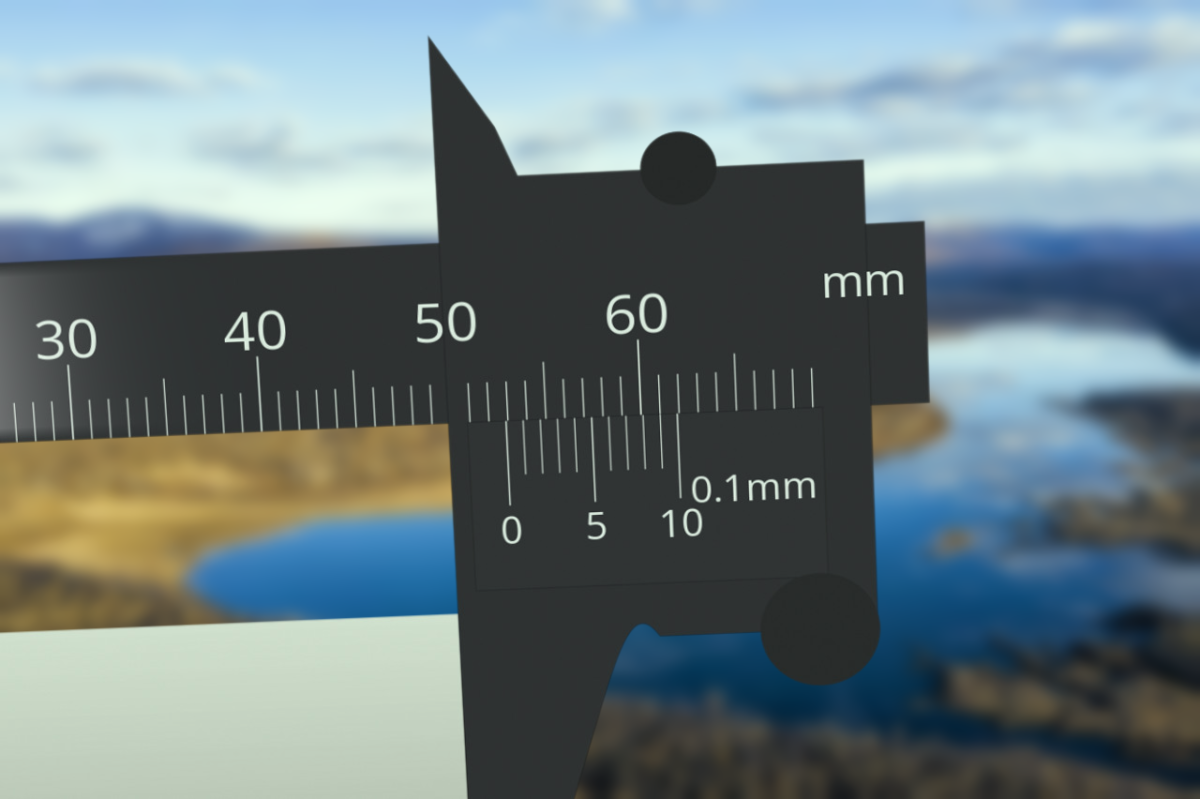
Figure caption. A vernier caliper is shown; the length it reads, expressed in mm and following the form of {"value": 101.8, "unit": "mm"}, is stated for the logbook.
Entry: {"value": 52.9, "unit": "mm"}
